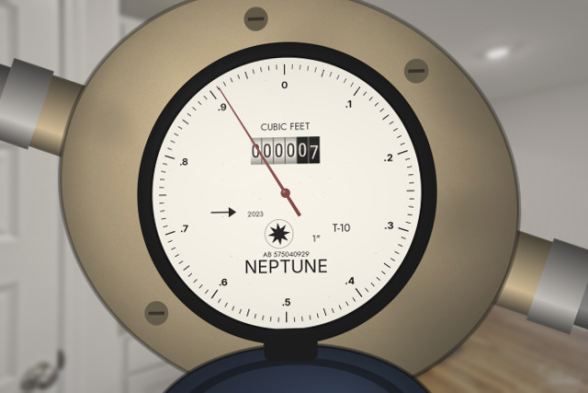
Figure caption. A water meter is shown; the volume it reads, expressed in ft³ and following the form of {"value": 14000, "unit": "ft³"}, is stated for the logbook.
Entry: {"value": 6.91, "unit": "ft³"}
